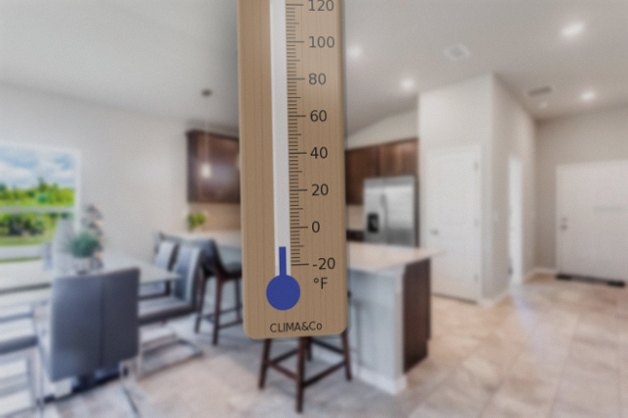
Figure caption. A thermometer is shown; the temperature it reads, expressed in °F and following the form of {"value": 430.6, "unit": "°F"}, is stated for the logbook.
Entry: {"value": -10, "unit": "°F"}
